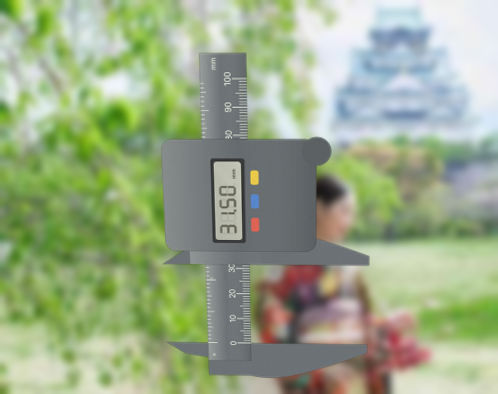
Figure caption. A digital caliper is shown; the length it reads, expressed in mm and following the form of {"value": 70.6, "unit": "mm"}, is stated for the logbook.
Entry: {"value": 31.50, "unit": "mm"}
